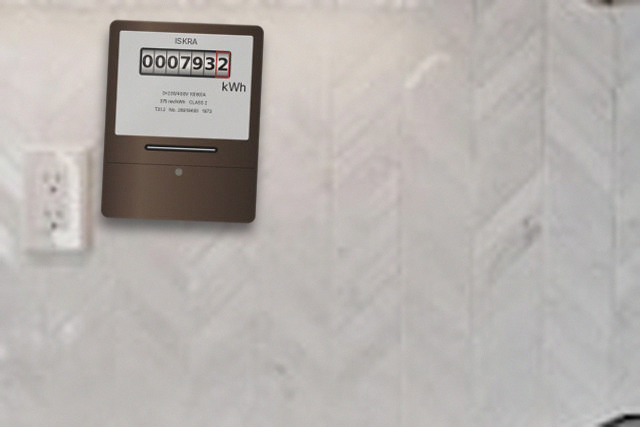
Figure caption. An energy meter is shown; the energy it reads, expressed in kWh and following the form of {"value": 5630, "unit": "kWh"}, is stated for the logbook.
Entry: {"value": 793.2, "unit": "kWh"}
